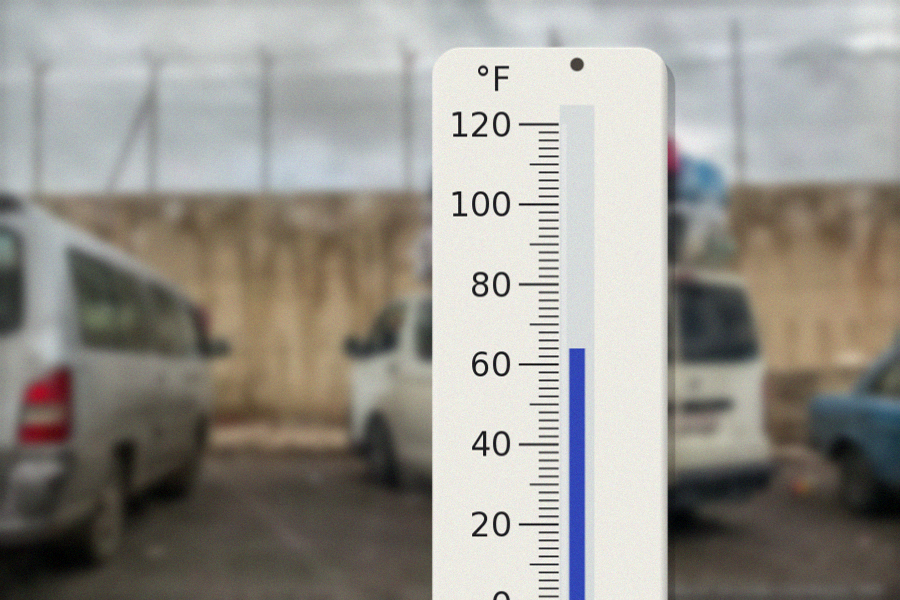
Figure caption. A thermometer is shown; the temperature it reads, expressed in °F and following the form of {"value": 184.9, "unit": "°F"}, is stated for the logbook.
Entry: {"value": 64, "unit": "°F"}
